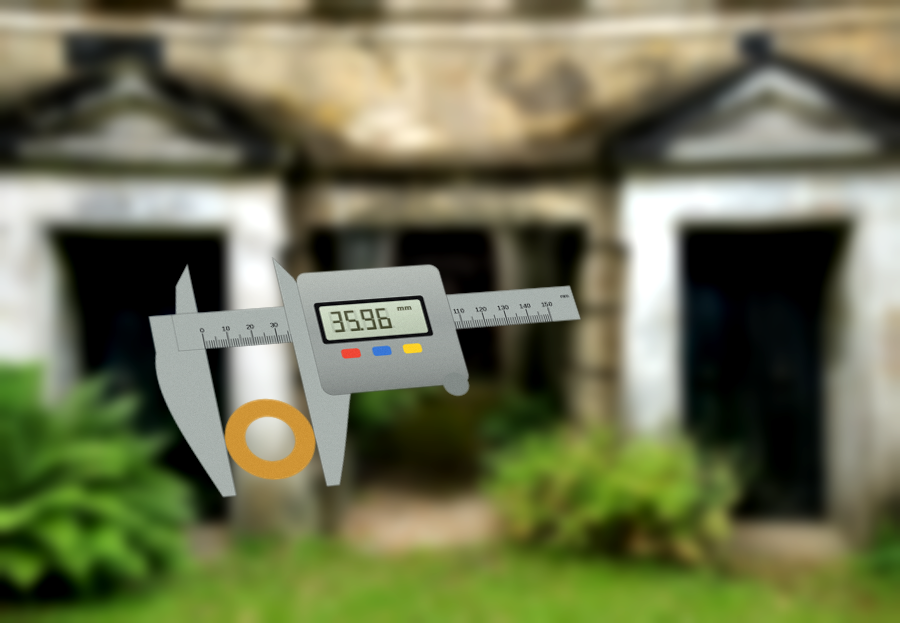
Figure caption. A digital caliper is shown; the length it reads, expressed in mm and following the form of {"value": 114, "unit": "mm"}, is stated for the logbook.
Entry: {"value": 35.96, "unit": "mm"}
